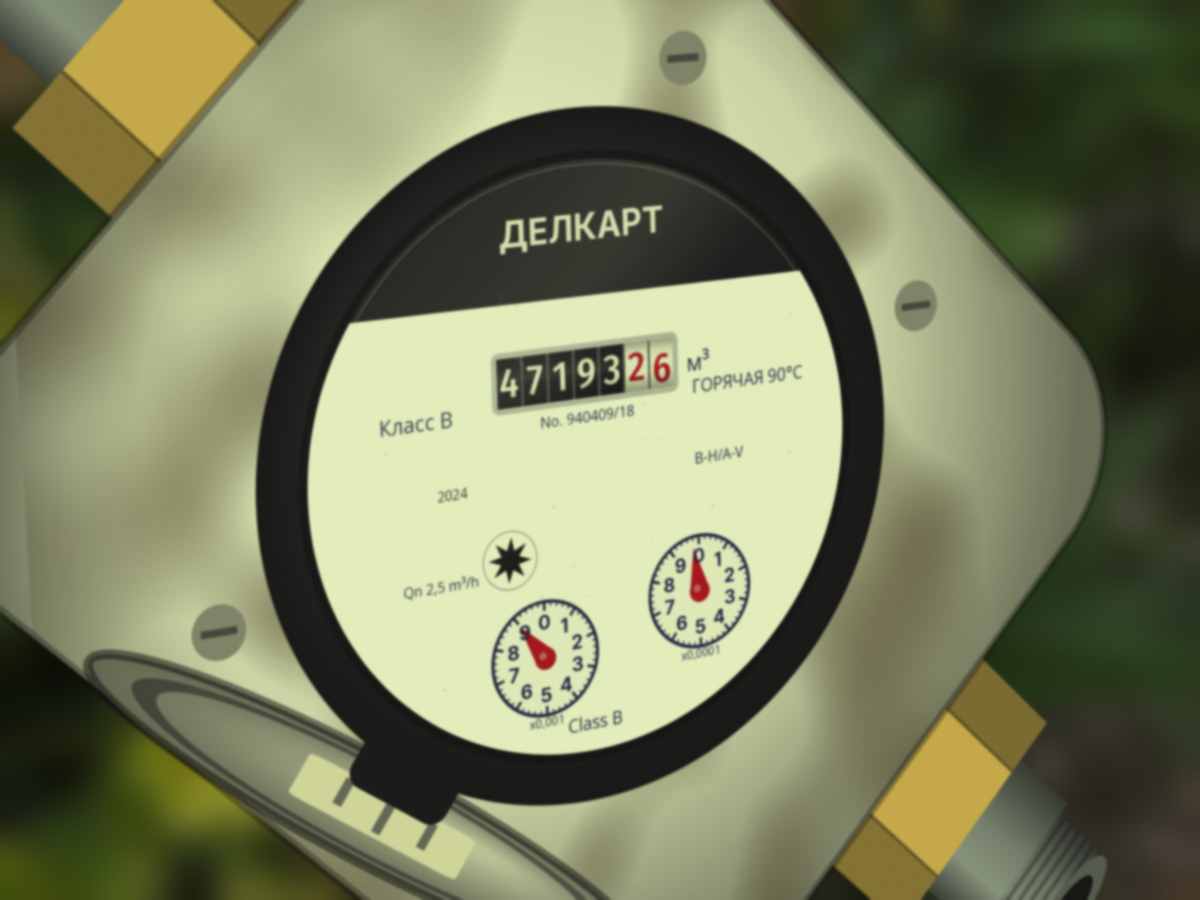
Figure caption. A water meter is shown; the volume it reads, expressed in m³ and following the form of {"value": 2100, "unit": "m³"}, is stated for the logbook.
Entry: {"value": 47193.2589, "unit": "m³"}
